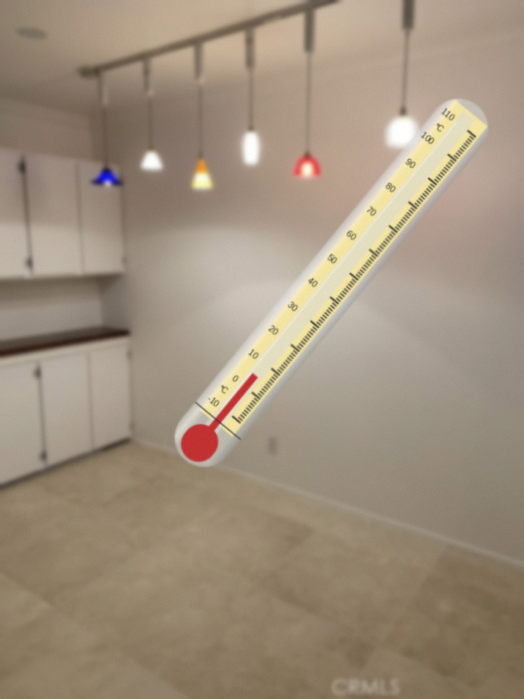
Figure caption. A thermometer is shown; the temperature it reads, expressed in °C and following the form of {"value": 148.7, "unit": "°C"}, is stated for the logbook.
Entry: {"value": 5, "unit": "°C"}
